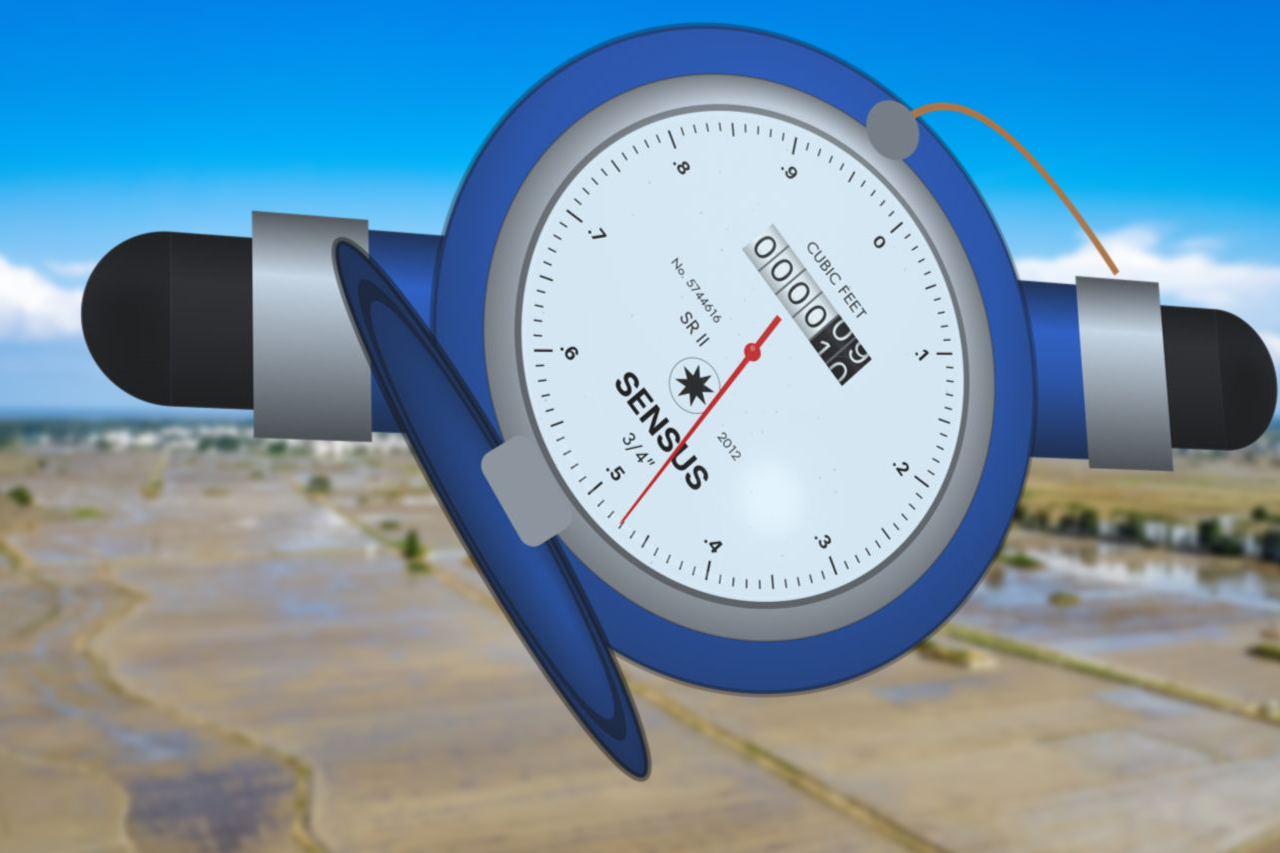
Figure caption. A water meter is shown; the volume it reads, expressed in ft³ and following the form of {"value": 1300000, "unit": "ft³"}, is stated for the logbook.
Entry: {"value": 9.47, "unit": "ft³"}
